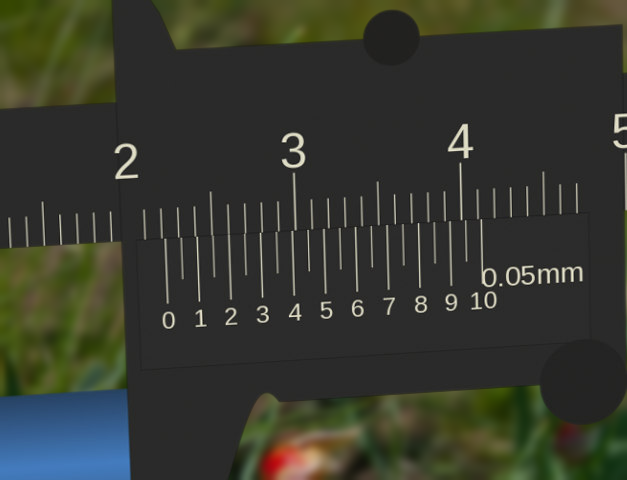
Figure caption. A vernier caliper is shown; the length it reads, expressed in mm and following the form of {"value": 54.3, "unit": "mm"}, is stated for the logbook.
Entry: {"value": 22.2, "unit": "mm"}
